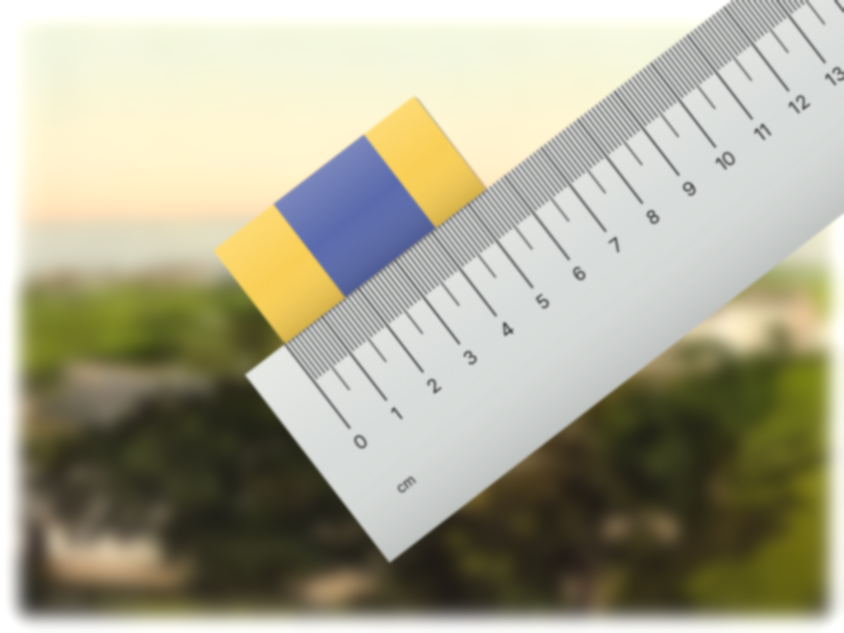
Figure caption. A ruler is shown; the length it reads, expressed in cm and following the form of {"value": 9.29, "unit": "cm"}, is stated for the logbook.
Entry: {"value": 5.5, "unit": "cm"}
